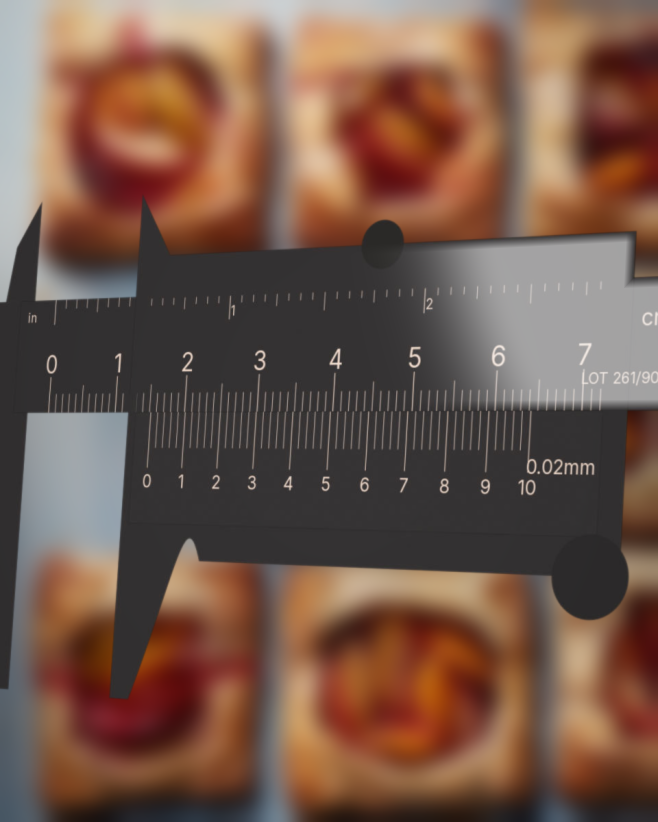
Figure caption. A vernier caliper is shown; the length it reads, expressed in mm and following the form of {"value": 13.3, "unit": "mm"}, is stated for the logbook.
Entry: {"value": 15.2, "unit": "mm"}
